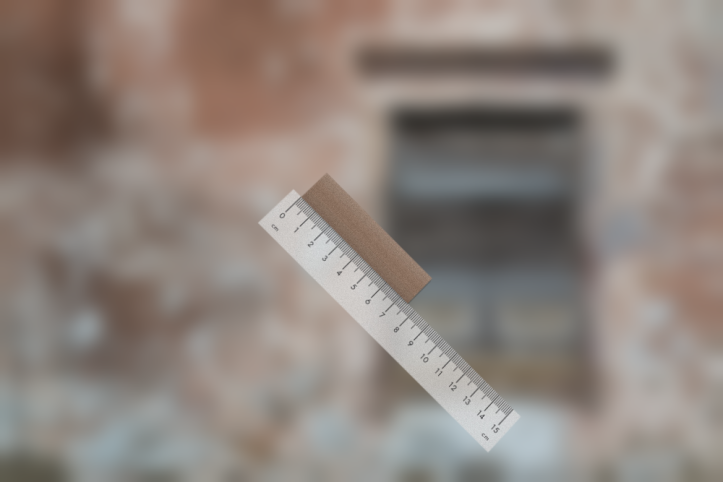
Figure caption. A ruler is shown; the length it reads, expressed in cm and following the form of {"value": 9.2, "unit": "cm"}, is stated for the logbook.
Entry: {"value": 7.5, "unit": "cm"}
